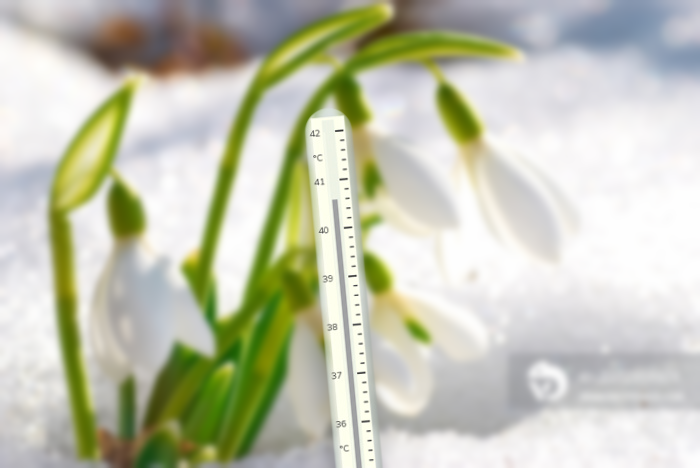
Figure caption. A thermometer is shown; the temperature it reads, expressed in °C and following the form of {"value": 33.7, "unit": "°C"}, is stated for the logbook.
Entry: {"value": 40.6, "unit": "°C"}
